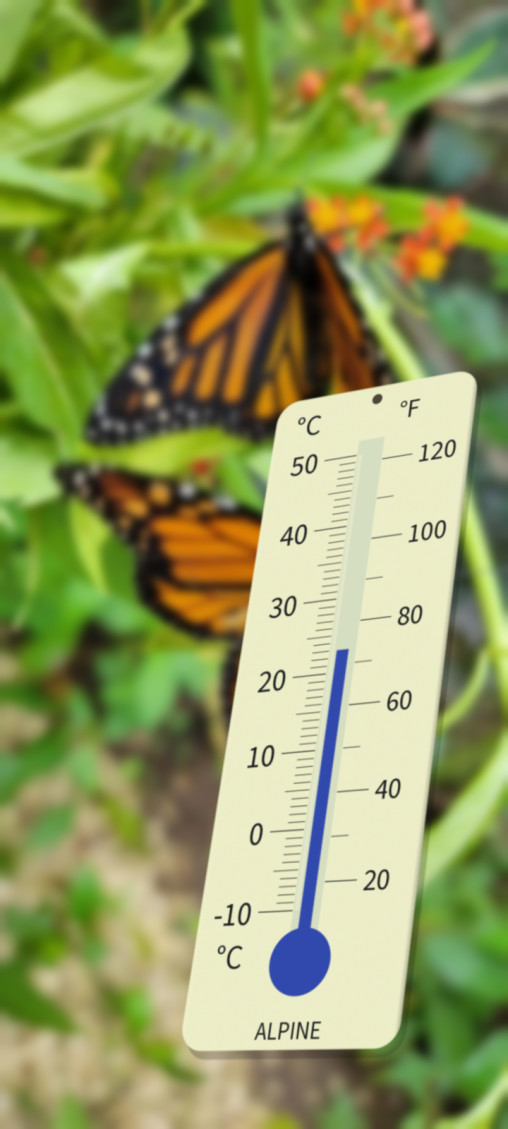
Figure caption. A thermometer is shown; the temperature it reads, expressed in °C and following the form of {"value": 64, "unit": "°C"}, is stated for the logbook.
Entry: {"value": 23, "unit": "°C"}
